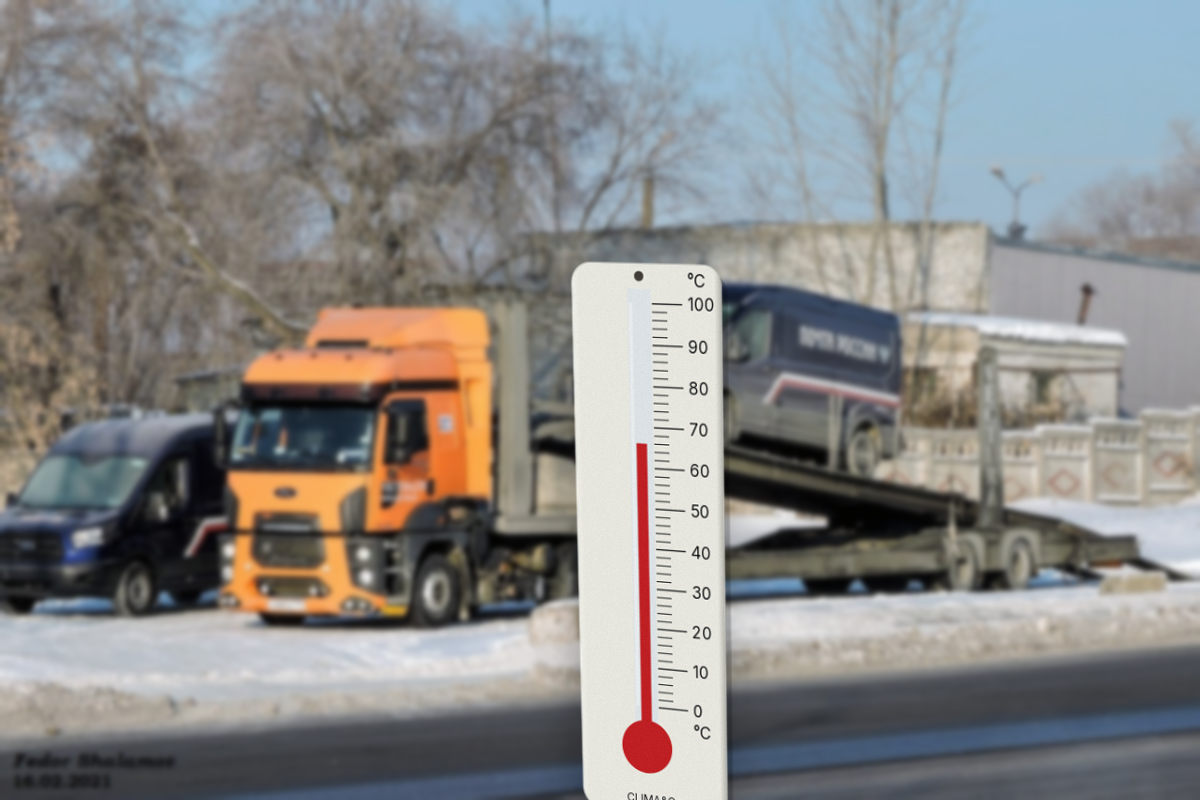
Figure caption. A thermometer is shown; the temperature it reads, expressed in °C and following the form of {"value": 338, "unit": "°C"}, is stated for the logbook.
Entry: {"value": 66, "unit": "°C"}
